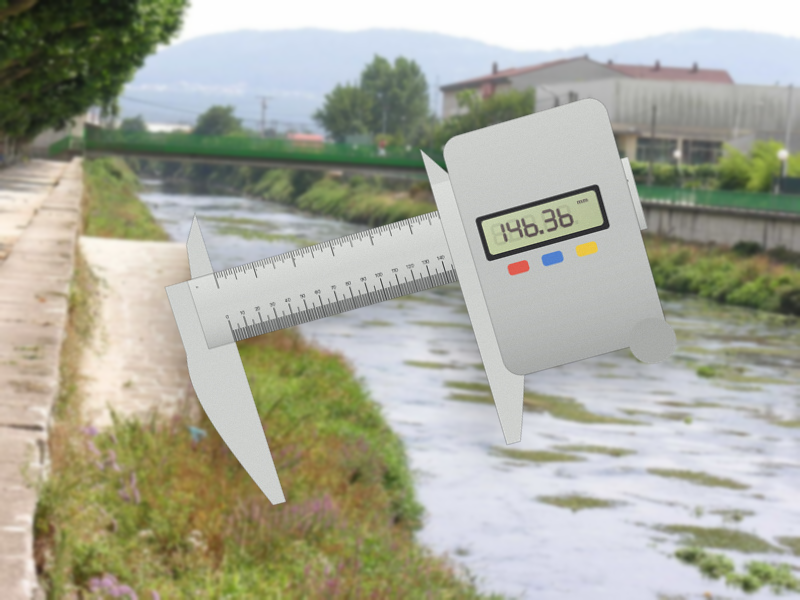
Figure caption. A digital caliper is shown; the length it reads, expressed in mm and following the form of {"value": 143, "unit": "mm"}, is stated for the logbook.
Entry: {"value": 146.36, "unit": "mm"}
